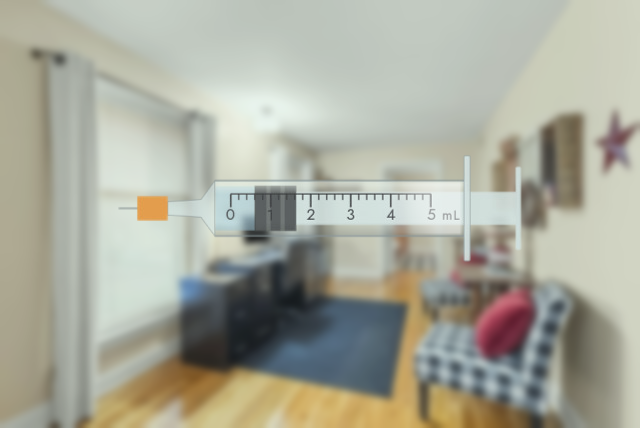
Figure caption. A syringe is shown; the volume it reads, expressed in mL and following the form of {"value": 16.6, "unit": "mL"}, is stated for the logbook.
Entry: {"value": 0.6, "unit": "mL"}
